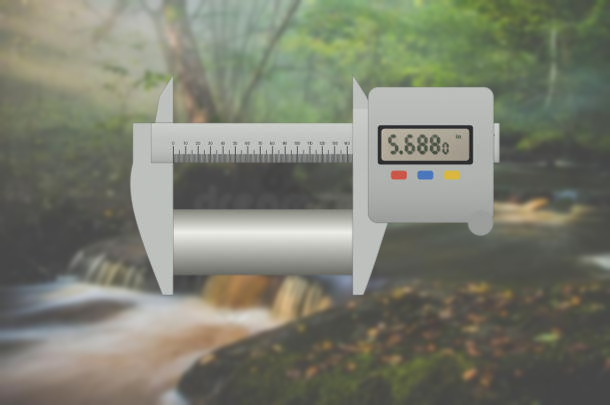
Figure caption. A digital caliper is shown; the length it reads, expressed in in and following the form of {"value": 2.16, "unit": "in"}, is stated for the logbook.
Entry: {"value": 5.6880, "unit": "in"}
